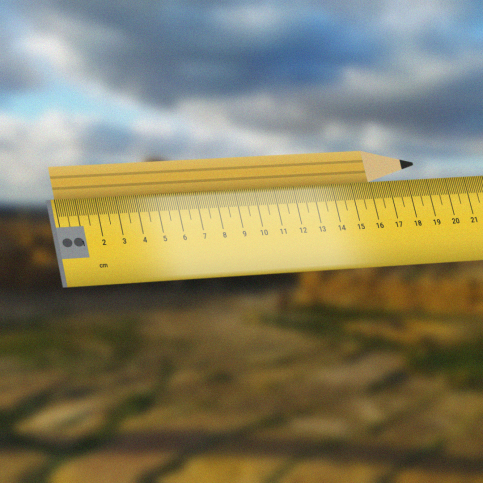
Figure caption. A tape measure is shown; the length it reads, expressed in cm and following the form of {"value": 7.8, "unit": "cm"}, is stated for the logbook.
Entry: {"value": 18.5, "unit": "cm"}
